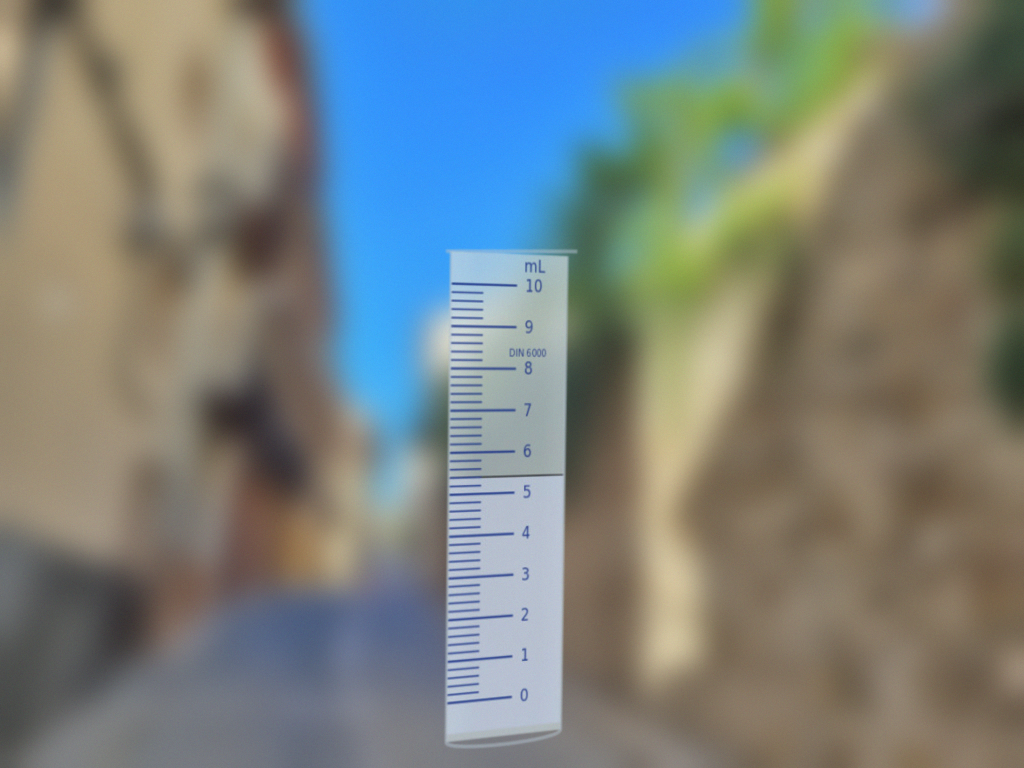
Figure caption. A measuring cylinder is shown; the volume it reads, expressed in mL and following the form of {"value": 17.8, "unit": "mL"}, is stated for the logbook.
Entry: {"value": 5.4, "unit": "mL"}
